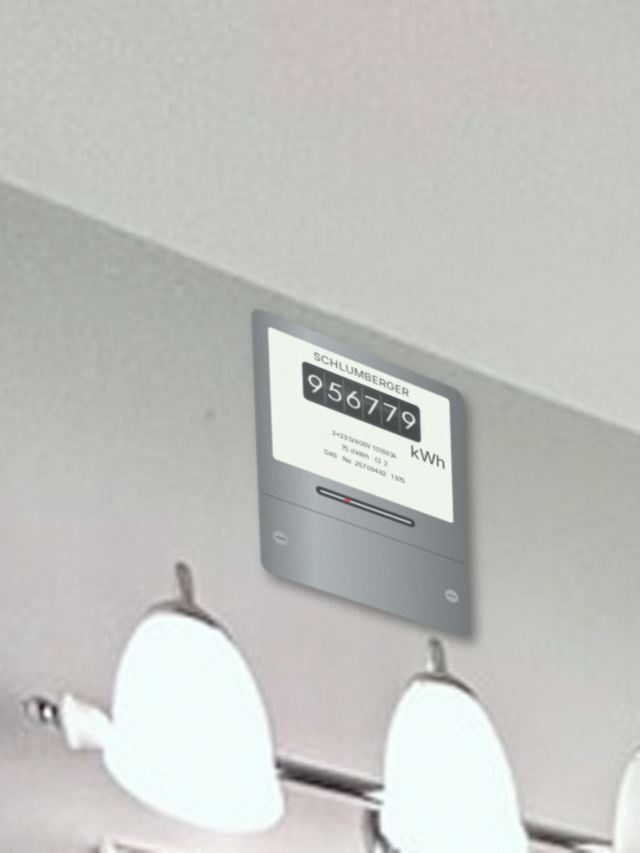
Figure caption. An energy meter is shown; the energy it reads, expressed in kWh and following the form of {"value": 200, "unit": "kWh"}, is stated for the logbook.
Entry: {"value": 956779, "unit": "kWh"}
